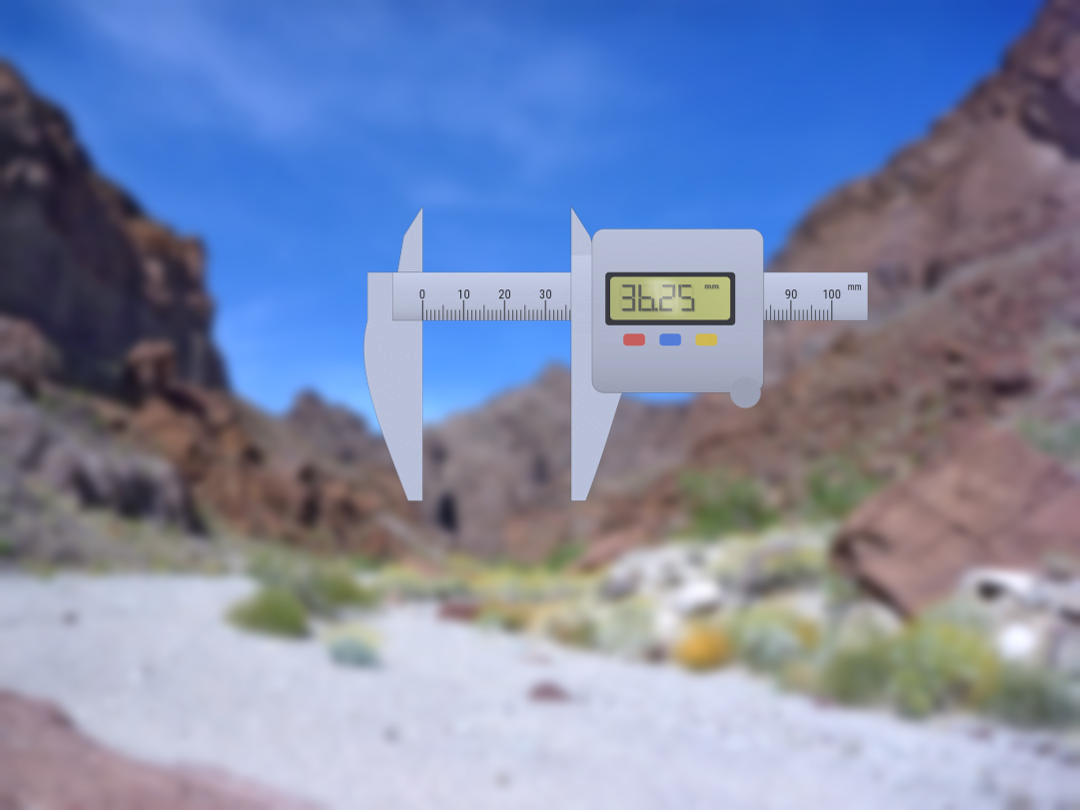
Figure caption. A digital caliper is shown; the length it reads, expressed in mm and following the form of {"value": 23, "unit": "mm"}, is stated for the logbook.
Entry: {"value": 36.25, "unit": "mm"}
